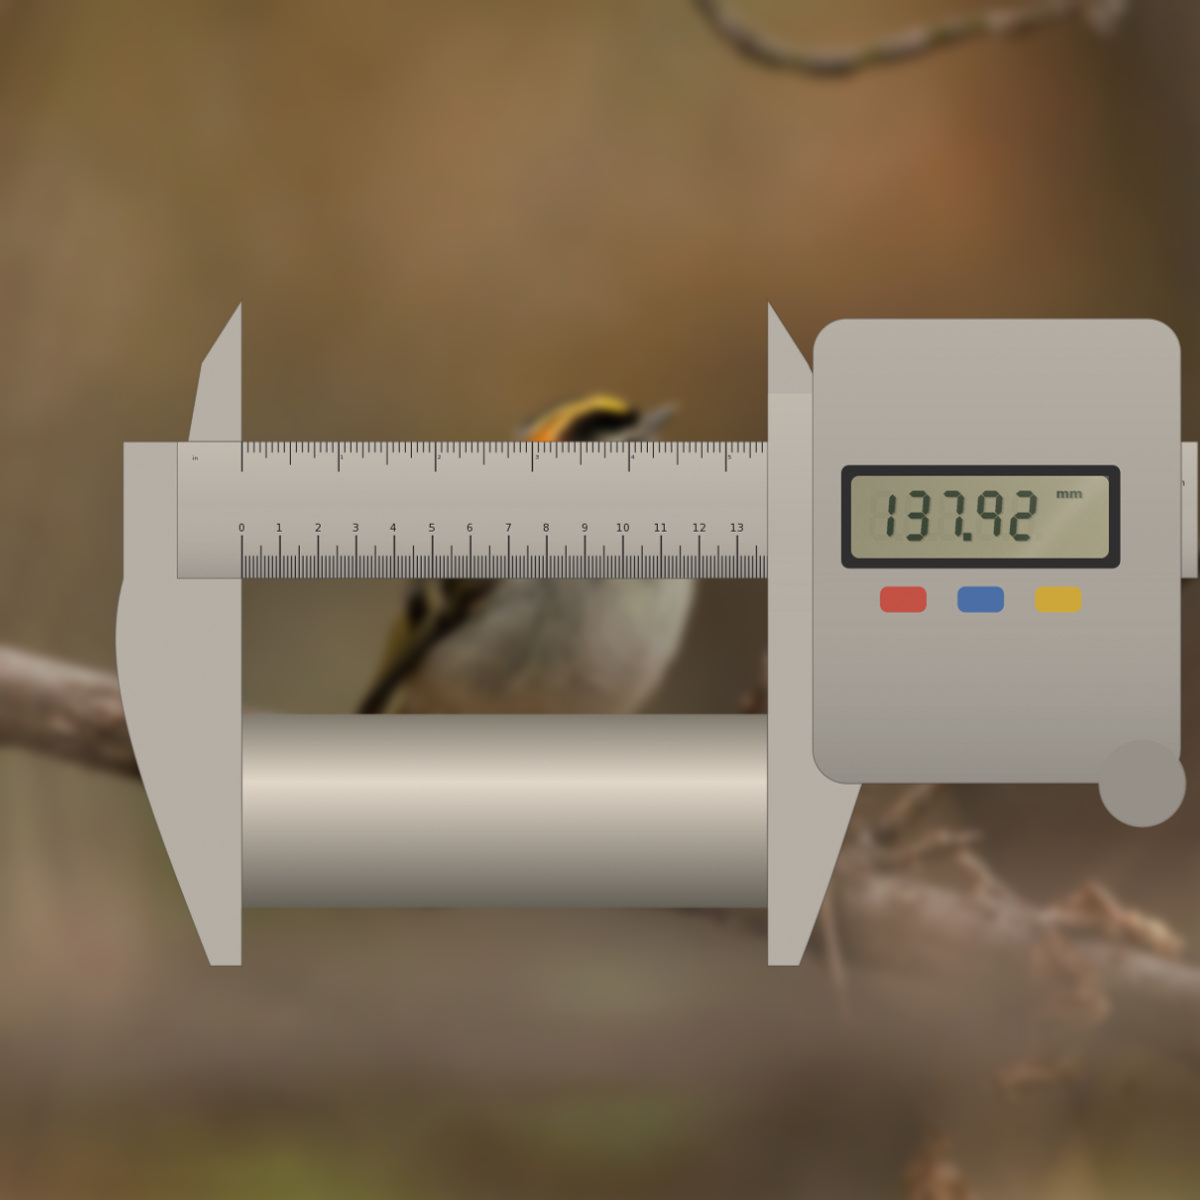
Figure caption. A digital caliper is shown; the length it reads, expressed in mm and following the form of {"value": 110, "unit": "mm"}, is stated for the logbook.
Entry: {"value": 137.92, "unit": "mm"}
